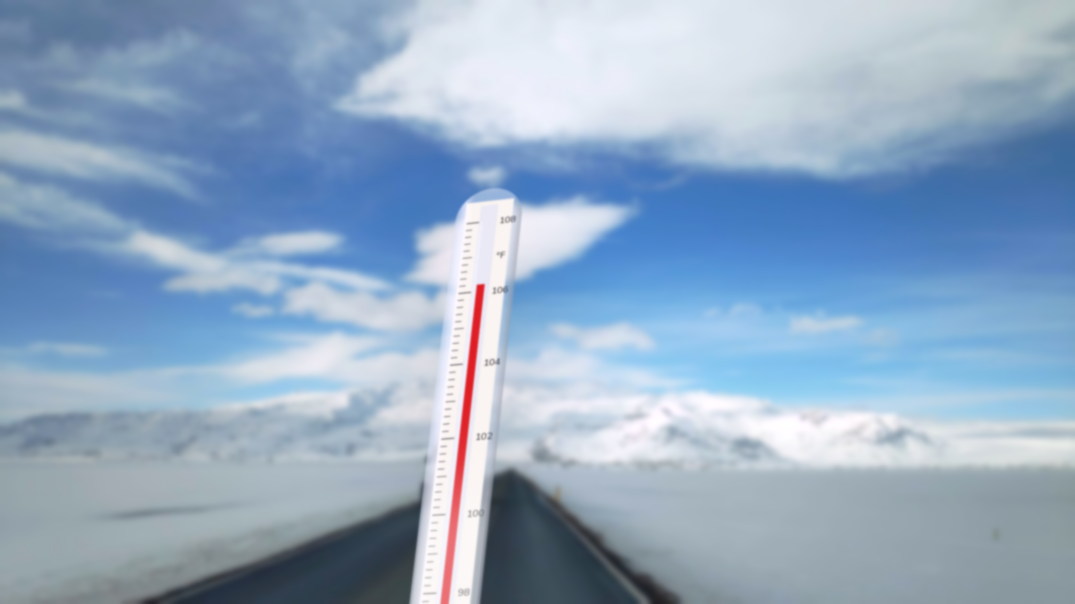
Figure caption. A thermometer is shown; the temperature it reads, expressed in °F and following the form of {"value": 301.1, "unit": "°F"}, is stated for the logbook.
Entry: {"value": 106.2, "unit": "°F"}
